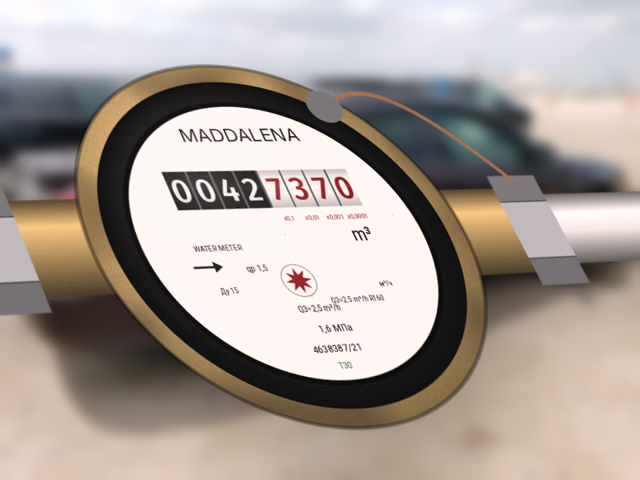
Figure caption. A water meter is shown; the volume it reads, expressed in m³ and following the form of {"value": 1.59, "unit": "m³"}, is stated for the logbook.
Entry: {"value": 42.7370, "unit": "m³"}
